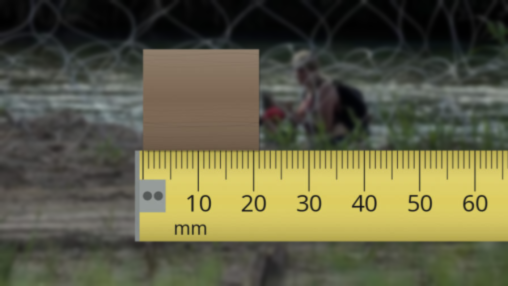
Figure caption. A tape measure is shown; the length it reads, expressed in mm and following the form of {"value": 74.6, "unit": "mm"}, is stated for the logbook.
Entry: {"value": 21, "unit": "mm"}
